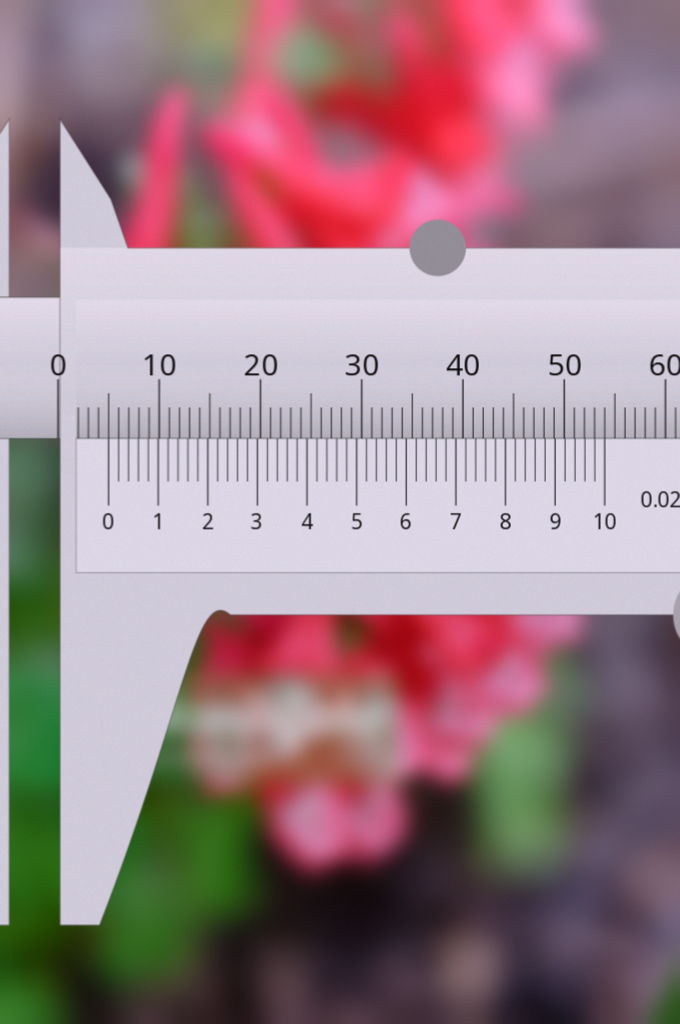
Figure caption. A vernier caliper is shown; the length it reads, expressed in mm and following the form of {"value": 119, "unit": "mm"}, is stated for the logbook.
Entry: {"value": 5.0, "unit": "mm"}
